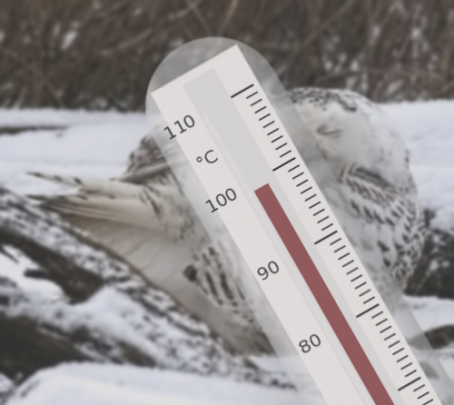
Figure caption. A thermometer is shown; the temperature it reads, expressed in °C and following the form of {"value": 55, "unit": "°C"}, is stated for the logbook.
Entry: {"value": 99, "unit": "°C"}
